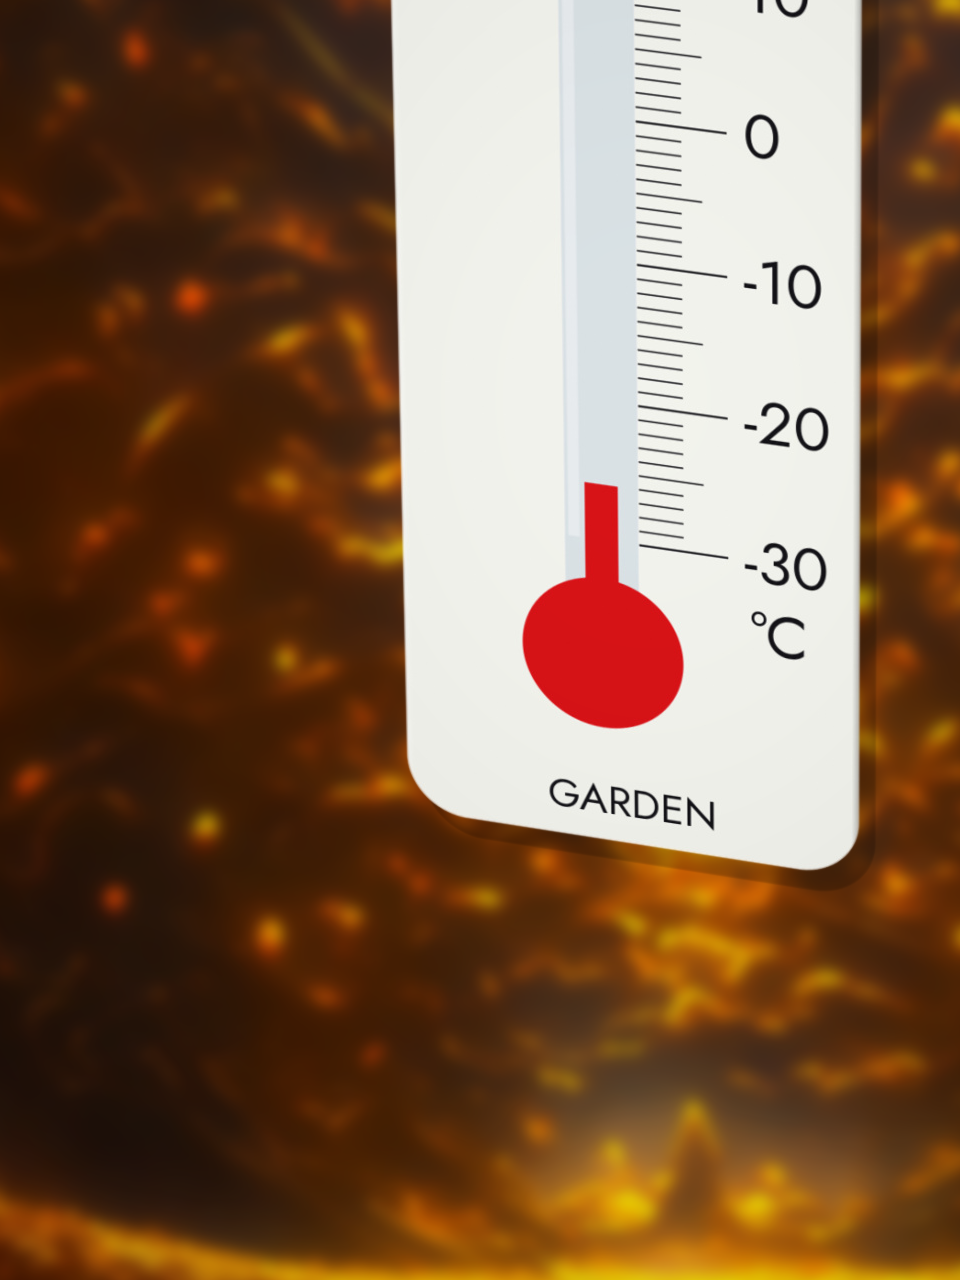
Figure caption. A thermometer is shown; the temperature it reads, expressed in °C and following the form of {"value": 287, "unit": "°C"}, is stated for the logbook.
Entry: {"value": -26, "unit": "°C"}
